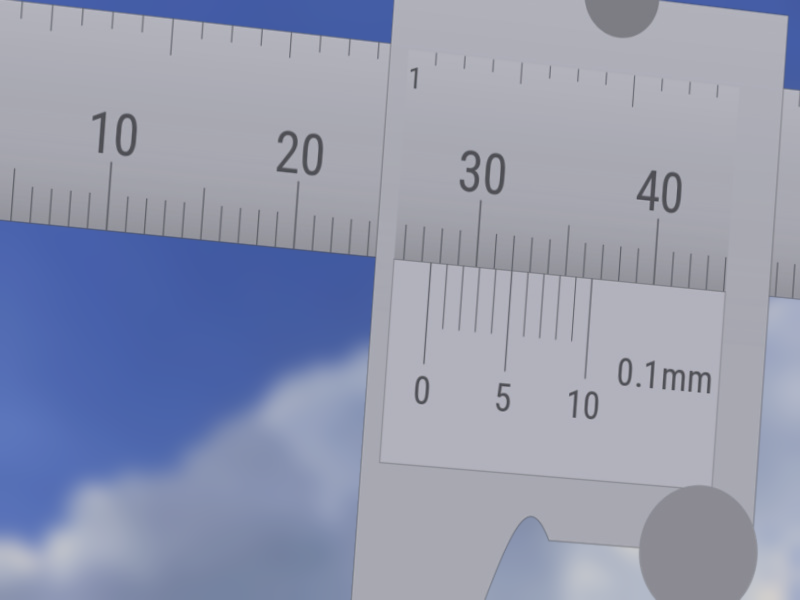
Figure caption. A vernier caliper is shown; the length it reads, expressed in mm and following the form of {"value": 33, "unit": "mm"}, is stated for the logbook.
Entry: {"value": 27.5, "unit": "mm"}
